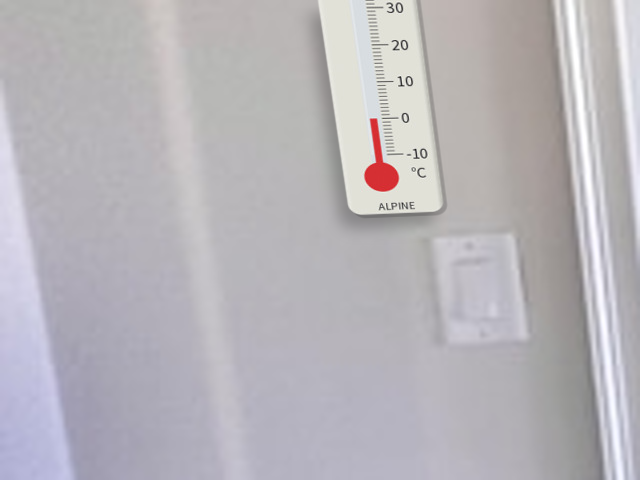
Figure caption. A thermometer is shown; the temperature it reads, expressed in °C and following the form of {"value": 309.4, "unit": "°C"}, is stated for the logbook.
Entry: {"value": 0, "unit": "°C"}
